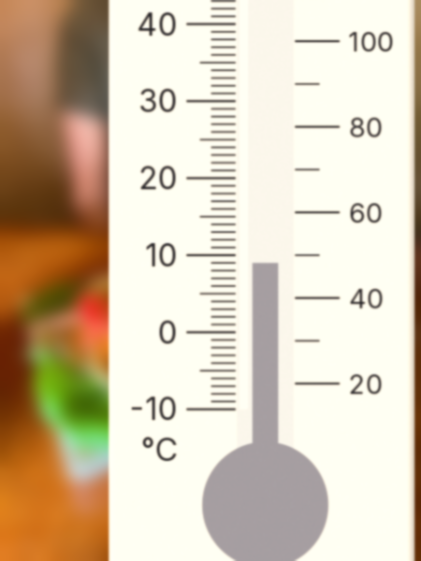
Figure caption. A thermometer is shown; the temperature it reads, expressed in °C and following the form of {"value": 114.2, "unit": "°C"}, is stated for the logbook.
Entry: {"value": 9, "unit": "°C"}
